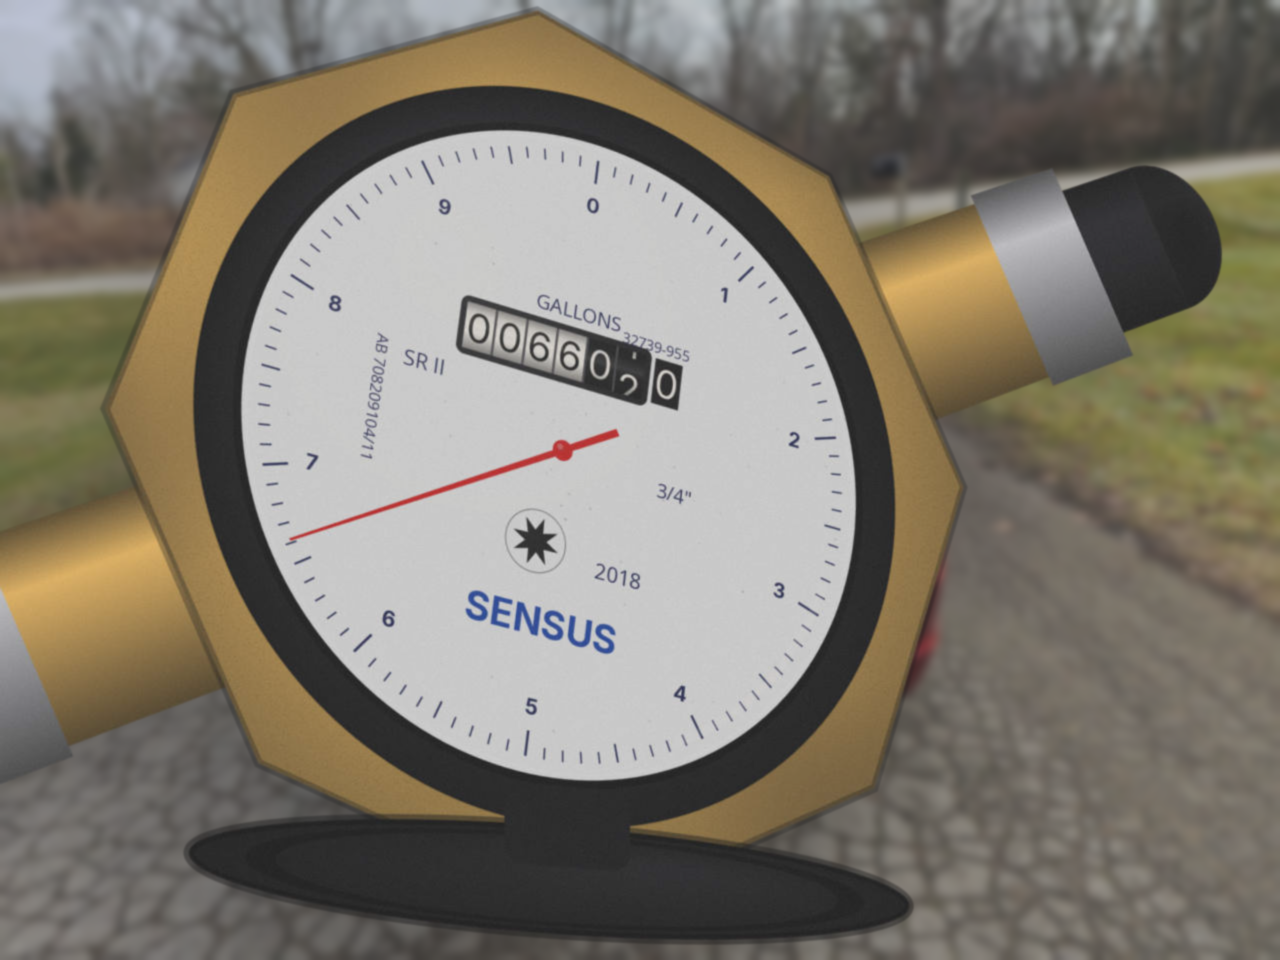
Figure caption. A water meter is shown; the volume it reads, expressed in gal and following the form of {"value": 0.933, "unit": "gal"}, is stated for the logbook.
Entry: {"value": 66016.6, "unit": "gal"}
